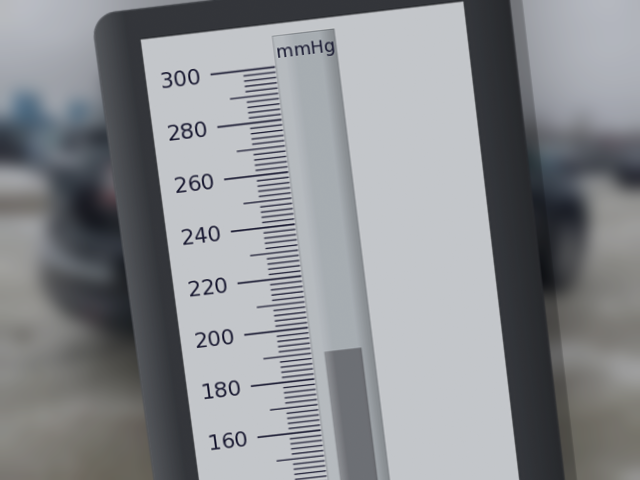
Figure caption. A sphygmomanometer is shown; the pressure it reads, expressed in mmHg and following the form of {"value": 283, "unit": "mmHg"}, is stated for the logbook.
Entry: {"value": 190, "unit": "mmHg"}
